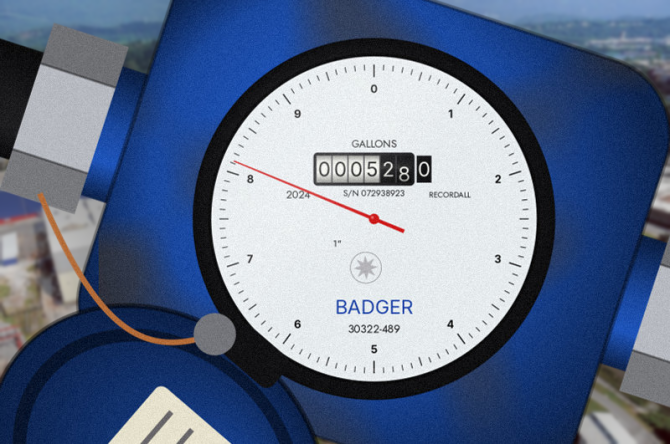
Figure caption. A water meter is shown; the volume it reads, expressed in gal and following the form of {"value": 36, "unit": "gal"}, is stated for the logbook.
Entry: {"value": 5278.1, "unit": "gal"}
